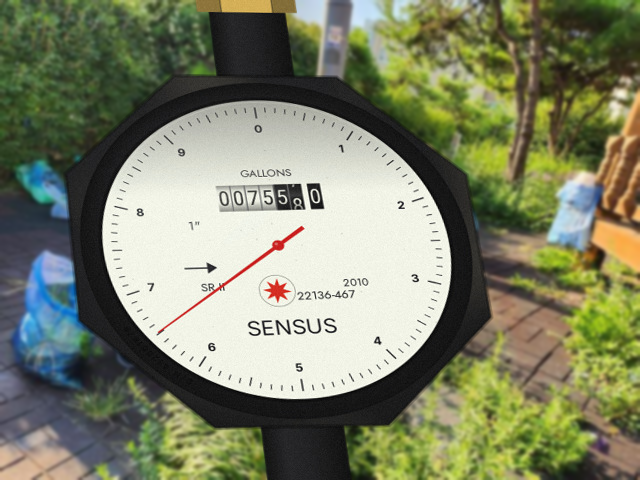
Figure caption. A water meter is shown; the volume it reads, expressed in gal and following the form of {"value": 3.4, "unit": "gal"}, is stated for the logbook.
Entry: {"value": 75576.5, "unit": "gal"}
